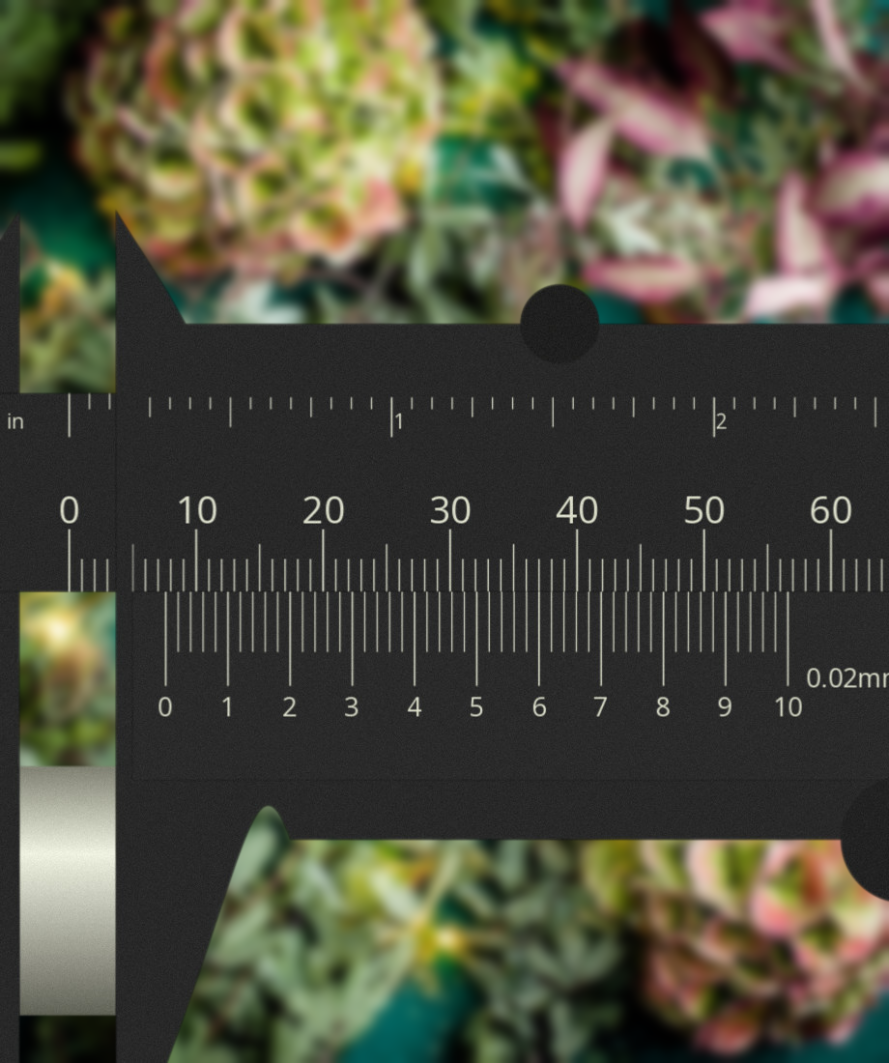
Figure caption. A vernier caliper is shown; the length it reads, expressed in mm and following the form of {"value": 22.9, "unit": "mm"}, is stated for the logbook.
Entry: {"value": 7.6, "unit": "mm"}
